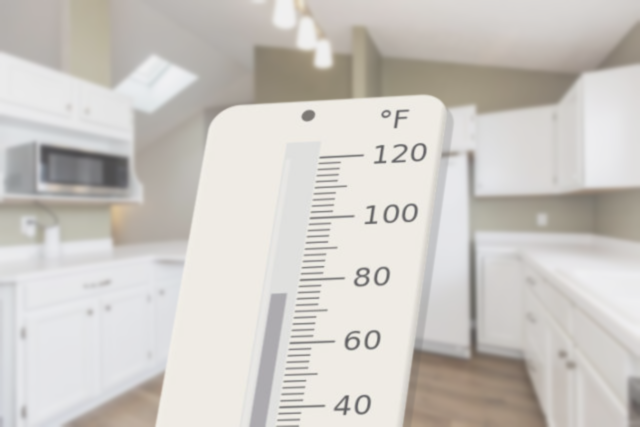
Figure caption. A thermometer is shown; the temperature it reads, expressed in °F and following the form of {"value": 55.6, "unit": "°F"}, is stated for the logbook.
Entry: {"value": 76, "unit": "°F"}
